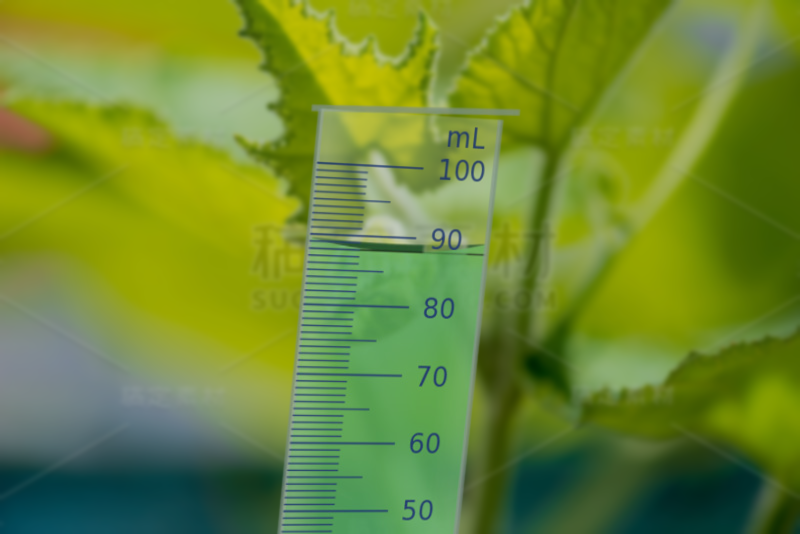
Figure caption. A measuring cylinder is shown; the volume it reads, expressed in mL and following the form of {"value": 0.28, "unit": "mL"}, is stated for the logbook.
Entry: {"value": 88, "unit": "mL"}
